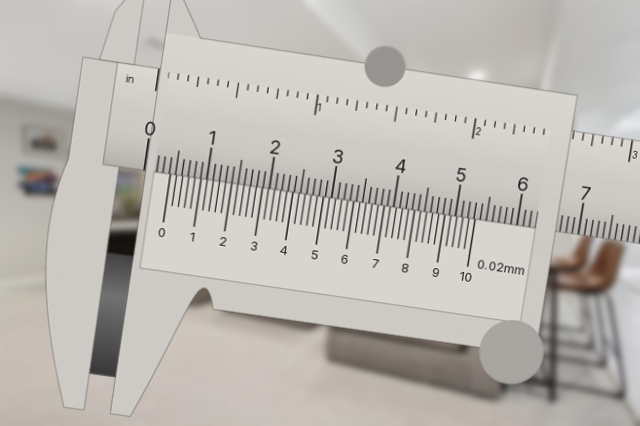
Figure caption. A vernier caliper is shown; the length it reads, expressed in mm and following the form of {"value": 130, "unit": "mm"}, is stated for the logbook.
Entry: {"value": 4.2, "unit": "mm"}
